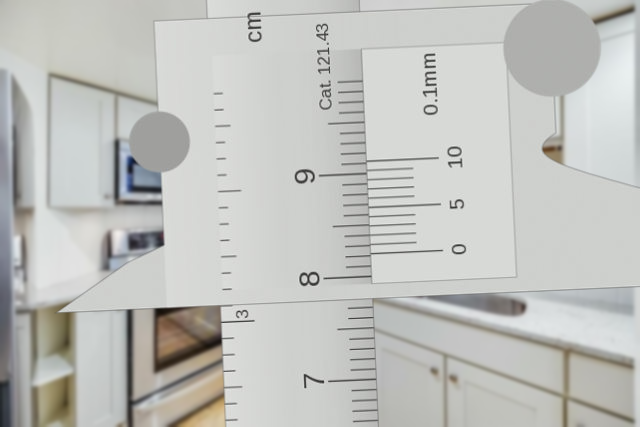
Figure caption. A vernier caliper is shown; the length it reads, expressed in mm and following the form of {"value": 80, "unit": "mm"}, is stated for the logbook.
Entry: {"value": 82.2, "unit": "mm"}
